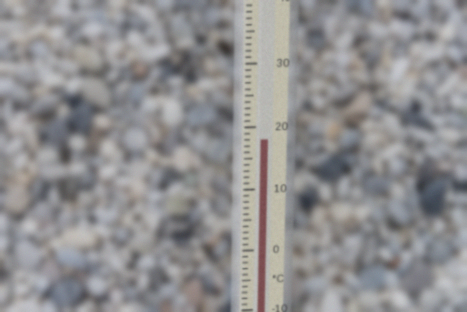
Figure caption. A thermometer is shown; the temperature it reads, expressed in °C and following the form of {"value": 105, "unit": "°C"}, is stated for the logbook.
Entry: {"value": 18, "unit": "°C"}
